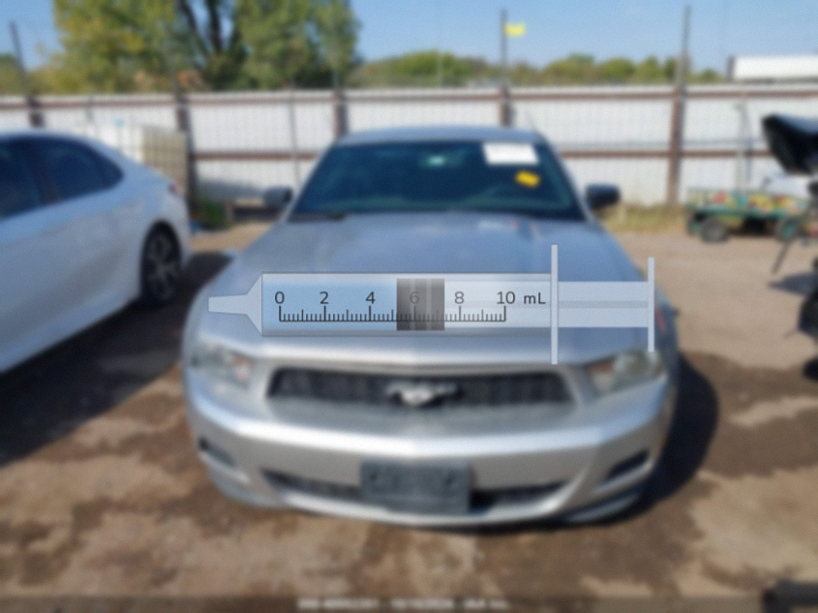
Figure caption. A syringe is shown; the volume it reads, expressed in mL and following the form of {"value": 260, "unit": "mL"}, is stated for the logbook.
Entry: {"value": 5.2, "unit": "mL"}
